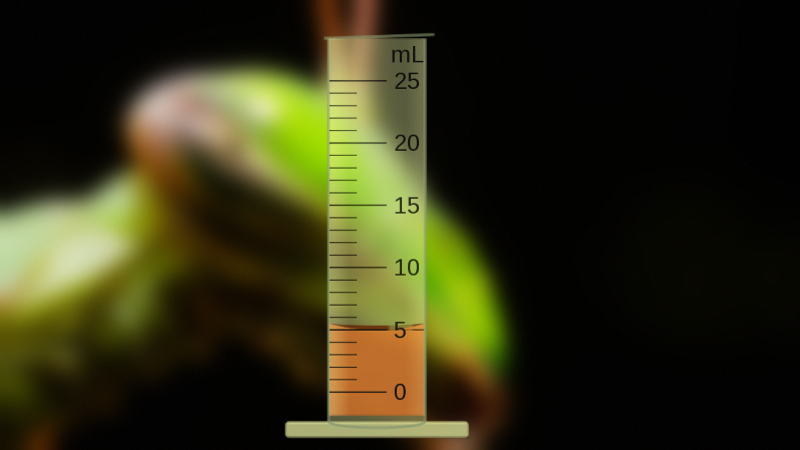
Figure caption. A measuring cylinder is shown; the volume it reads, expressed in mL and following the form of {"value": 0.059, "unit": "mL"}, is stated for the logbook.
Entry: {"value": 5, "unit": "mL"}
